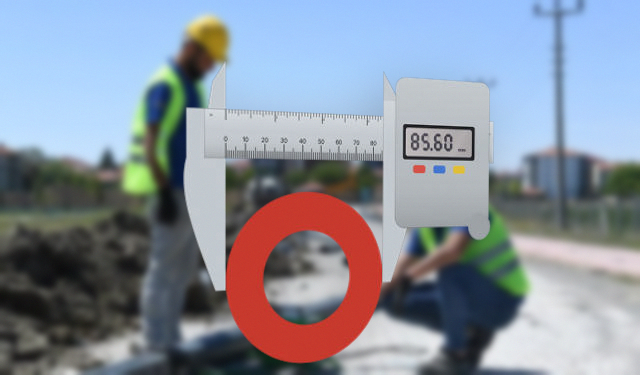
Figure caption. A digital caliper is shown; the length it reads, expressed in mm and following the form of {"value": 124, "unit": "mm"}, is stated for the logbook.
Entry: {"value": 85.60, "unit": "mm"}
